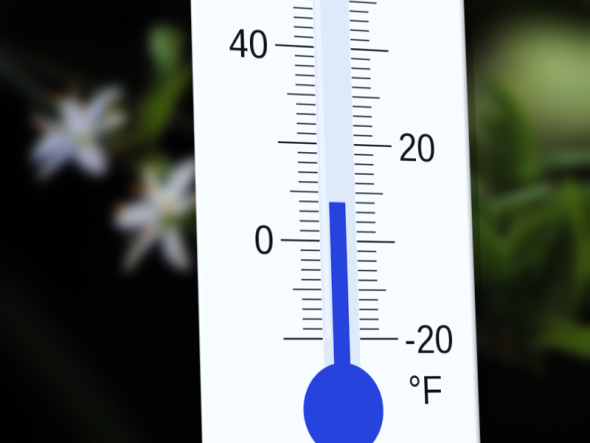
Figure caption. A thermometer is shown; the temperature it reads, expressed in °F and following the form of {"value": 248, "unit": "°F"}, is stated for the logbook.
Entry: {"value": 8, "unit": "°F"}
